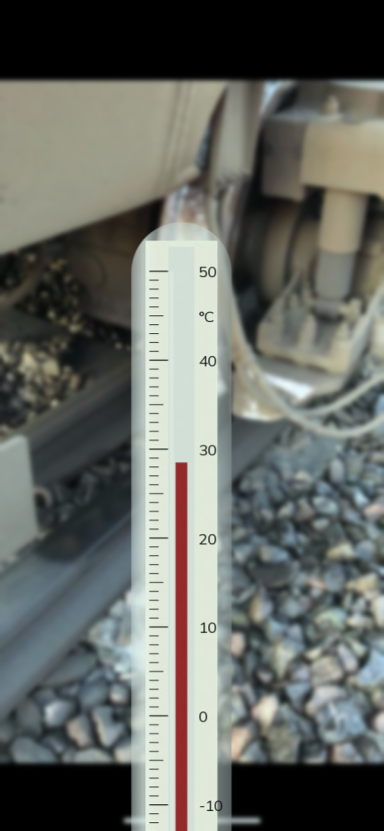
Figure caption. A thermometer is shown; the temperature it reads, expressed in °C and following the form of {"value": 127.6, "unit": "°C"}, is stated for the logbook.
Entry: {"value": 28.5, "unit": "°C"}
